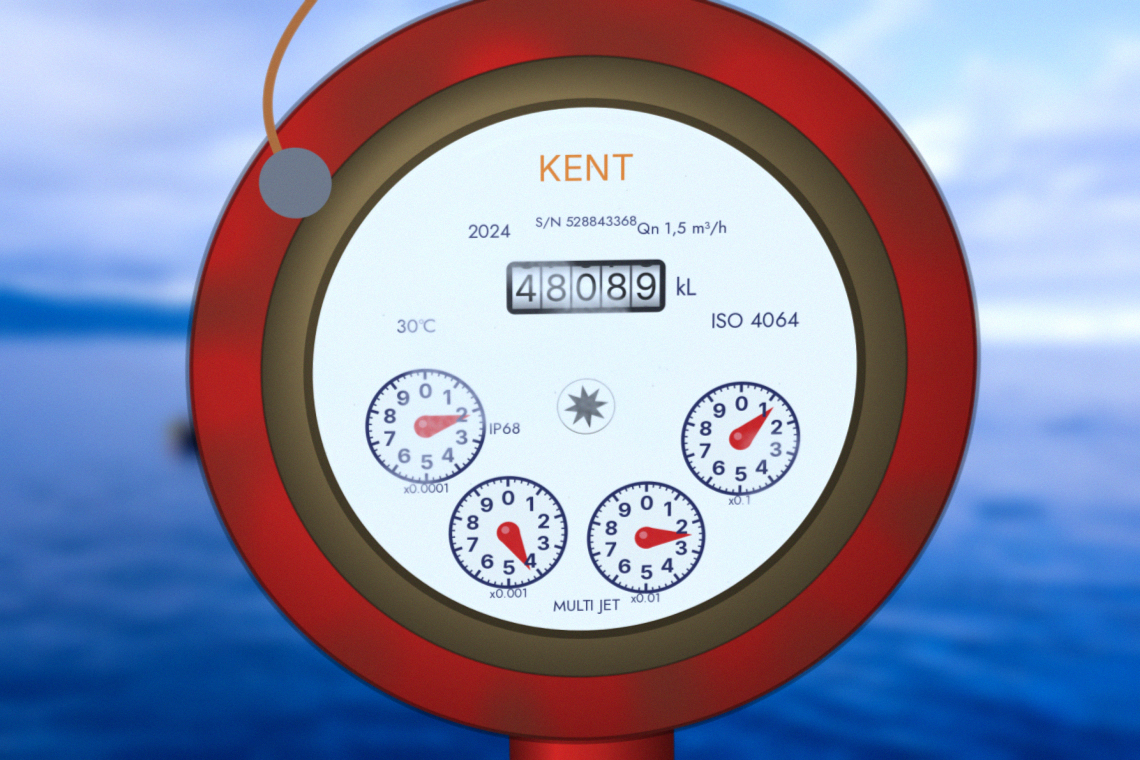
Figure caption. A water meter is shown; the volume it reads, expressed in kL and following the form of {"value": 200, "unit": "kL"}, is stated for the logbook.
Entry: {"value": 48089.1242, "unit": "kL"}
